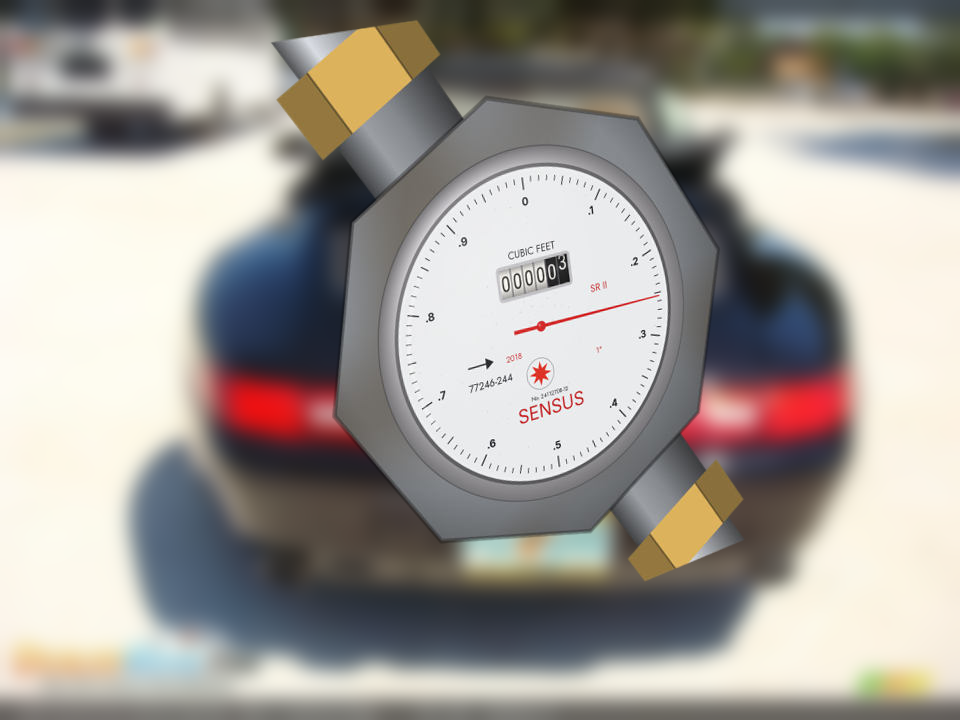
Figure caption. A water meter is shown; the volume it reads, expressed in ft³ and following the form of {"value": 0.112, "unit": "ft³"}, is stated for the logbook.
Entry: {"value": 3.25, "unit": "ft³"}
